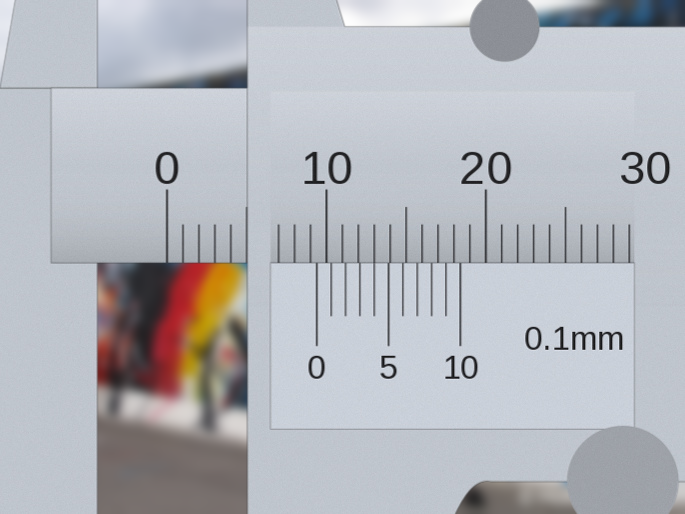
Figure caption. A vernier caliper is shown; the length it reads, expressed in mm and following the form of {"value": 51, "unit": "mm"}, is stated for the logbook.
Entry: {"value": 9.4, "unit": "mm"}
